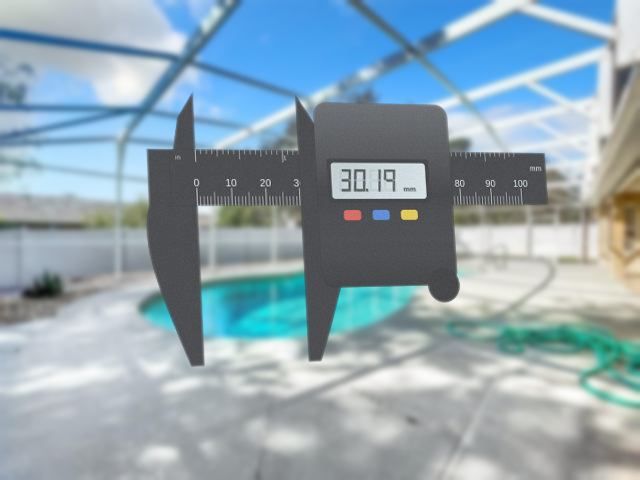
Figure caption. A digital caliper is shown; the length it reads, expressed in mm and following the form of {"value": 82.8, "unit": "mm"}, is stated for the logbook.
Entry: {"value": 30.19, "unit": "mm"}
